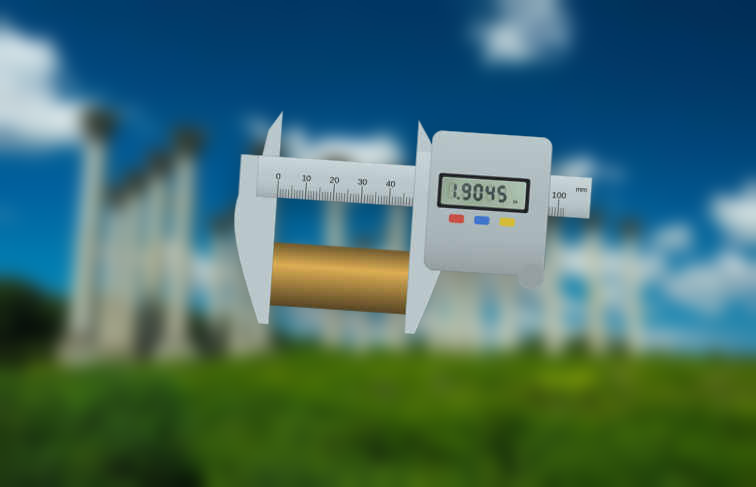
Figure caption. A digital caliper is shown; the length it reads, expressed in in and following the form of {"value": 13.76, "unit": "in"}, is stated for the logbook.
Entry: {"value": 1.9045, "unit": "in"}
